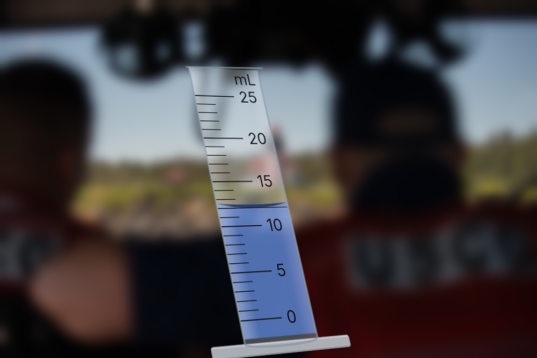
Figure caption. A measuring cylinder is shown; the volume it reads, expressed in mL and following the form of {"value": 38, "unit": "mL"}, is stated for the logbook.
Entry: {"value": 12, "unit": "mL"}
